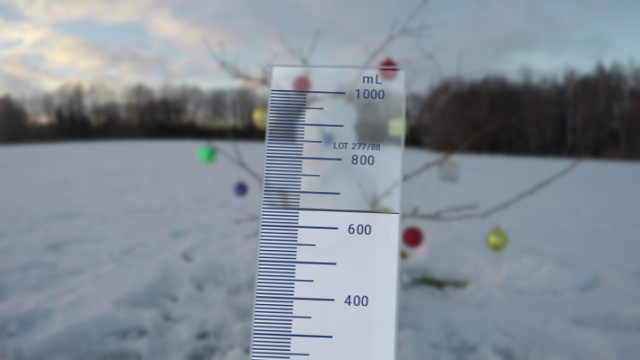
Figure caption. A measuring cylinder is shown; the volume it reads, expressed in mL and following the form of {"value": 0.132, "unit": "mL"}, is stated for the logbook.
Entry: {"value": 650, "unit": "mL"}
